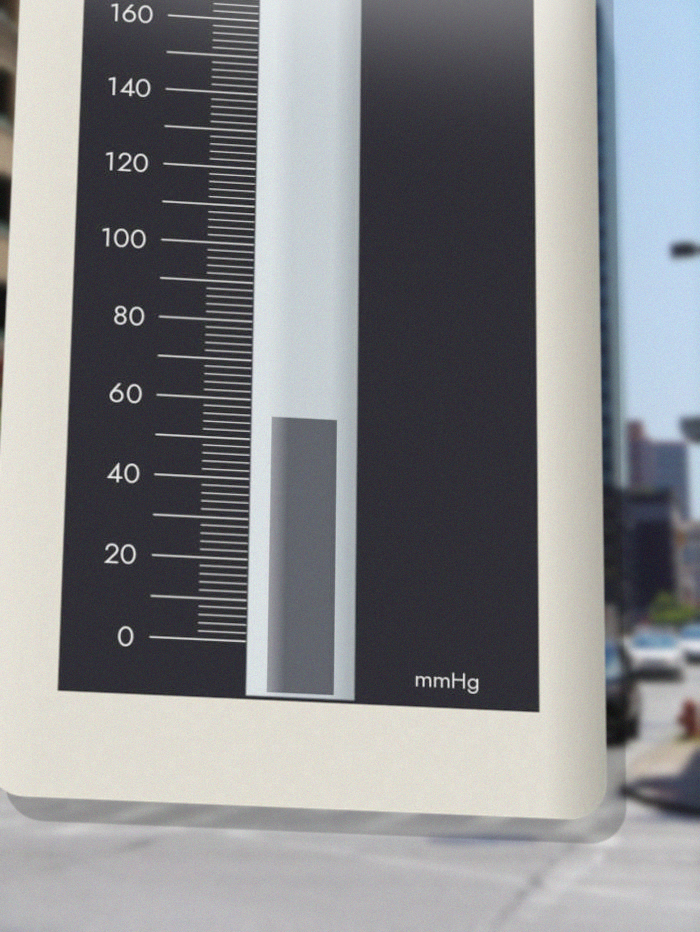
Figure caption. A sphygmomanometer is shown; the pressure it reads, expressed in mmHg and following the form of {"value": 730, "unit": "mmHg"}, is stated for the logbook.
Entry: {"value": 56, "unit": "mmHg"}
